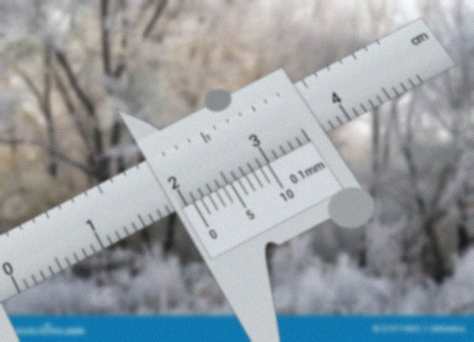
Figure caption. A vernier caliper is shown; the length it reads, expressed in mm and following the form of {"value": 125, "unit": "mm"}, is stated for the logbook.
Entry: {"value": 20.8, "unit": "mm"}
